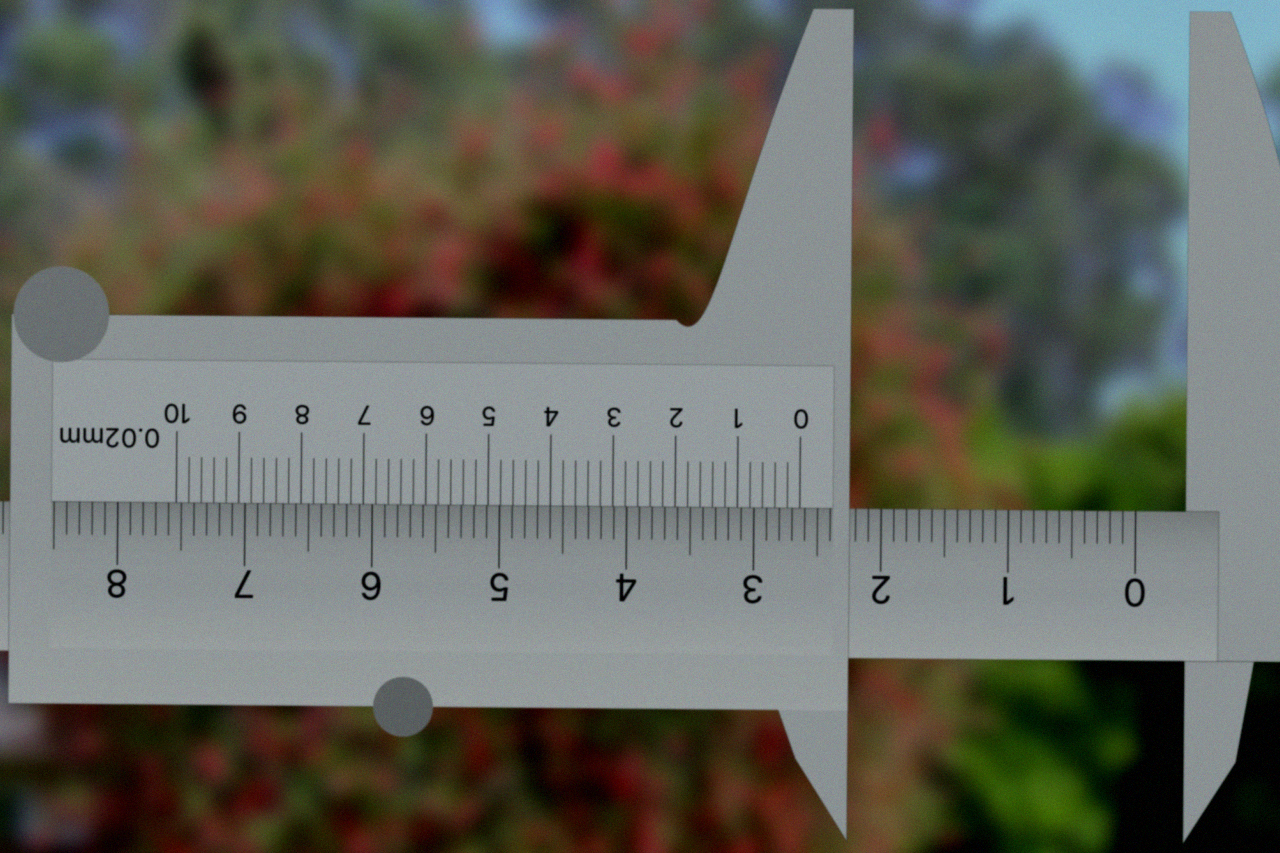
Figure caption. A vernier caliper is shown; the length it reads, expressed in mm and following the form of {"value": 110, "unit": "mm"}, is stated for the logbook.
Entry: {"value": 26.4, "unit": "mm"}
